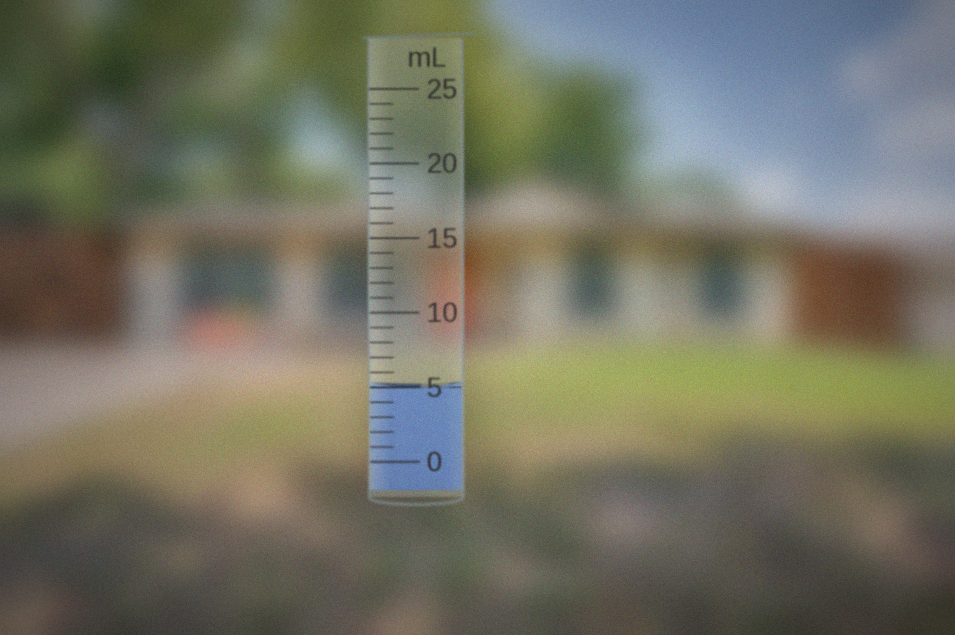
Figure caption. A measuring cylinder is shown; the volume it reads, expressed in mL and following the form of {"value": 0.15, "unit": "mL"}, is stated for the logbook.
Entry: {"value": 5, "unit": "mL"}
